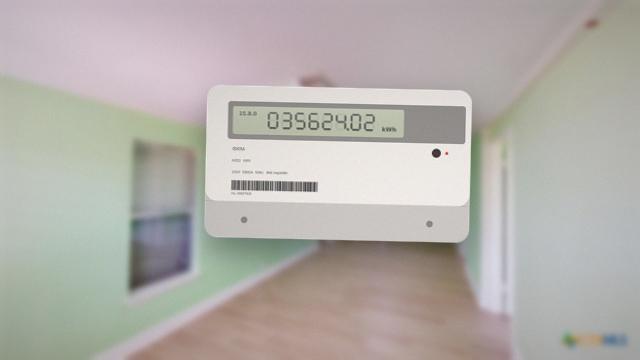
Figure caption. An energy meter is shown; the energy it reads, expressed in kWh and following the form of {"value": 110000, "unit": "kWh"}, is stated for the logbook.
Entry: {"value": 35624.02, "unit": "kWh"}
